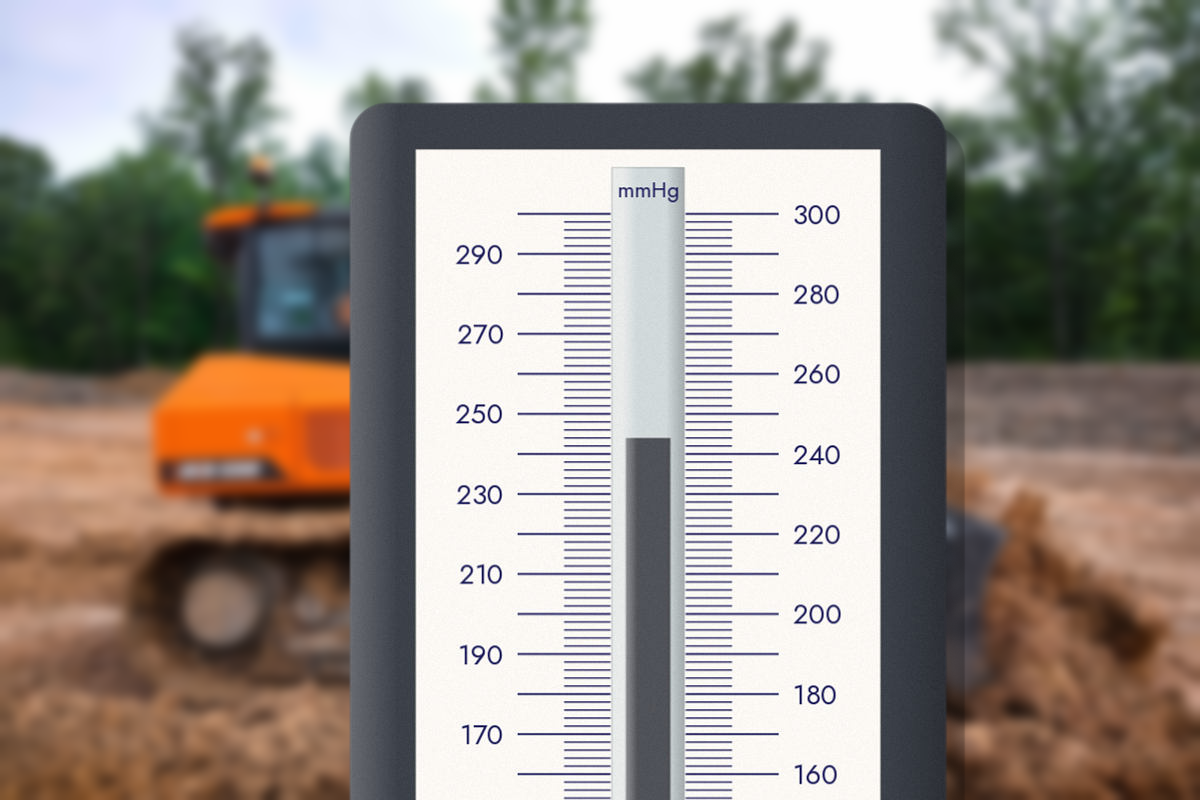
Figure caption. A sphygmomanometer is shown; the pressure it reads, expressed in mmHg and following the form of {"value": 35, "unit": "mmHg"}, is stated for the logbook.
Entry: {"value": 244, "unit": "mmHg"}
